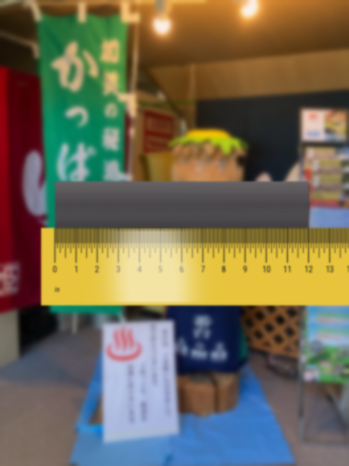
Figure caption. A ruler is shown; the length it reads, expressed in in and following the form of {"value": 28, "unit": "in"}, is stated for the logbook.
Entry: {"value": 12, "unit": "in"}
